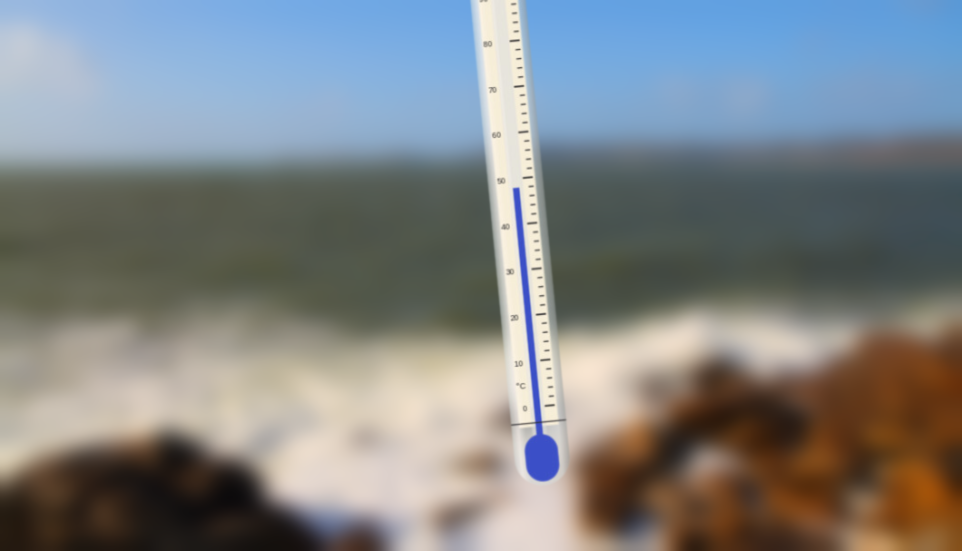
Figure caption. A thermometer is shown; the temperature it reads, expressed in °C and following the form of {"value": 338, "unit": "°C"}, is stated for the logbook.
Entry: {"value": 48, "unit": "°C"}
